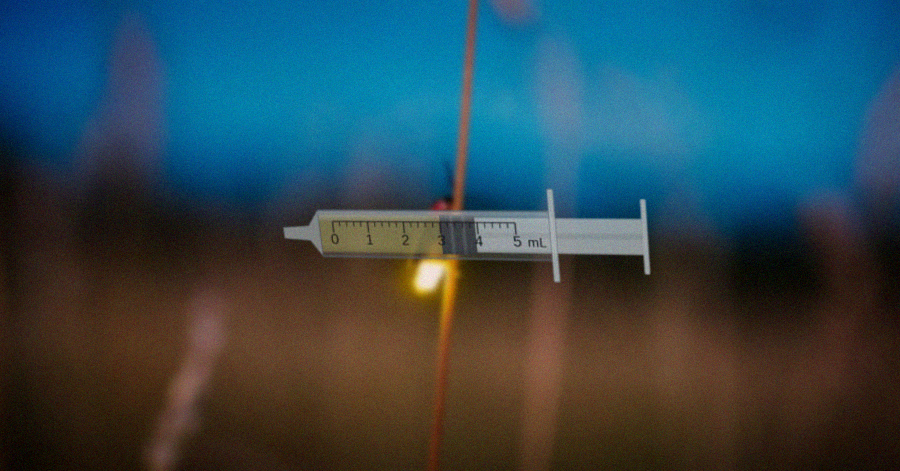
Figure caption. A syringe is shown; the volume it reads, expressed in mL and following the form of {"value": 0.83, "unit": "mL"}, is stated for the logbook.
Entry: {"value": 3, "unit": "mL"}
